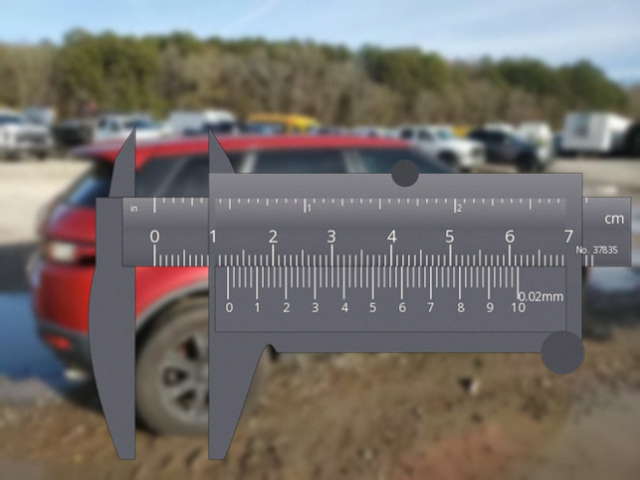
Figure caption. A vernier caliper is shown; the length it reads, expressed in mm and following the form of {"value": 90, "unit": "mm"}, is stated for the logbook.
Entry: {"value": 12.4, "unit": "mm"}
